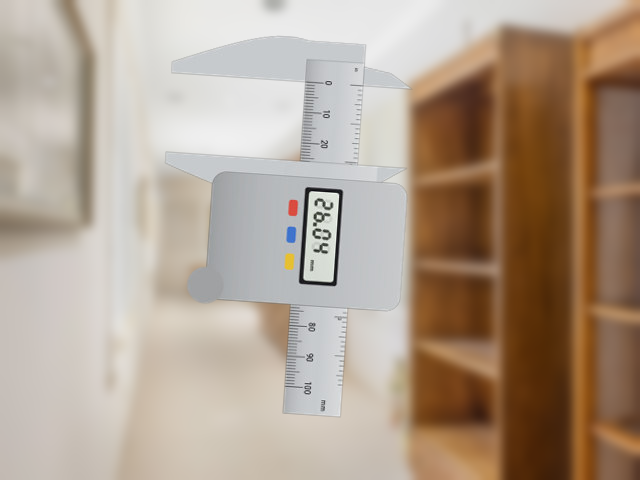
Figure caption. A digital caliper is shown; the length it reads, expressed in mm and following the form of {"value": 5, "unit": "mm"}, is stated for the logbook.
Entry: {"value": 26.04, "unit": "mm"}
